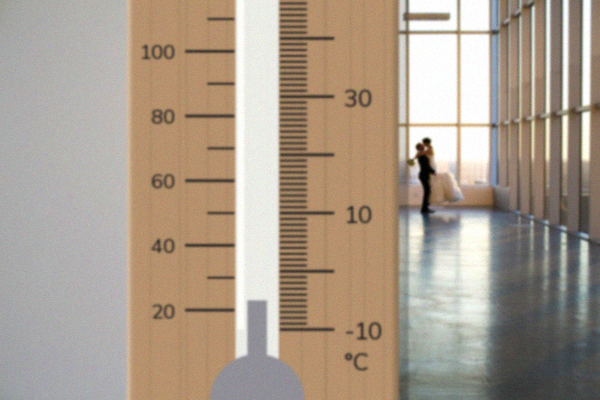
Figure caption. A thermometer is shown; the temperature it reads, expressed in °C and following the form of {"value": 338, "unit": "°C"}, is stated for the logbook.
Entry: {"value": -5, "unit": "°C"}
